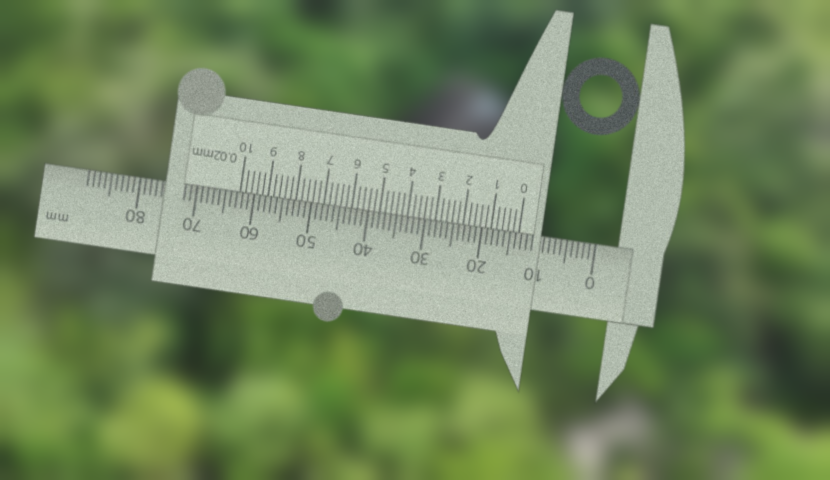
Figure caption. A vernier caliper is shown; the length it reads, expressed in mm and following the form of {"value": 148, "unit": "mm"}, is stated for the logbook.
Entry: {"value": 13.5, "unit": "mm"}
